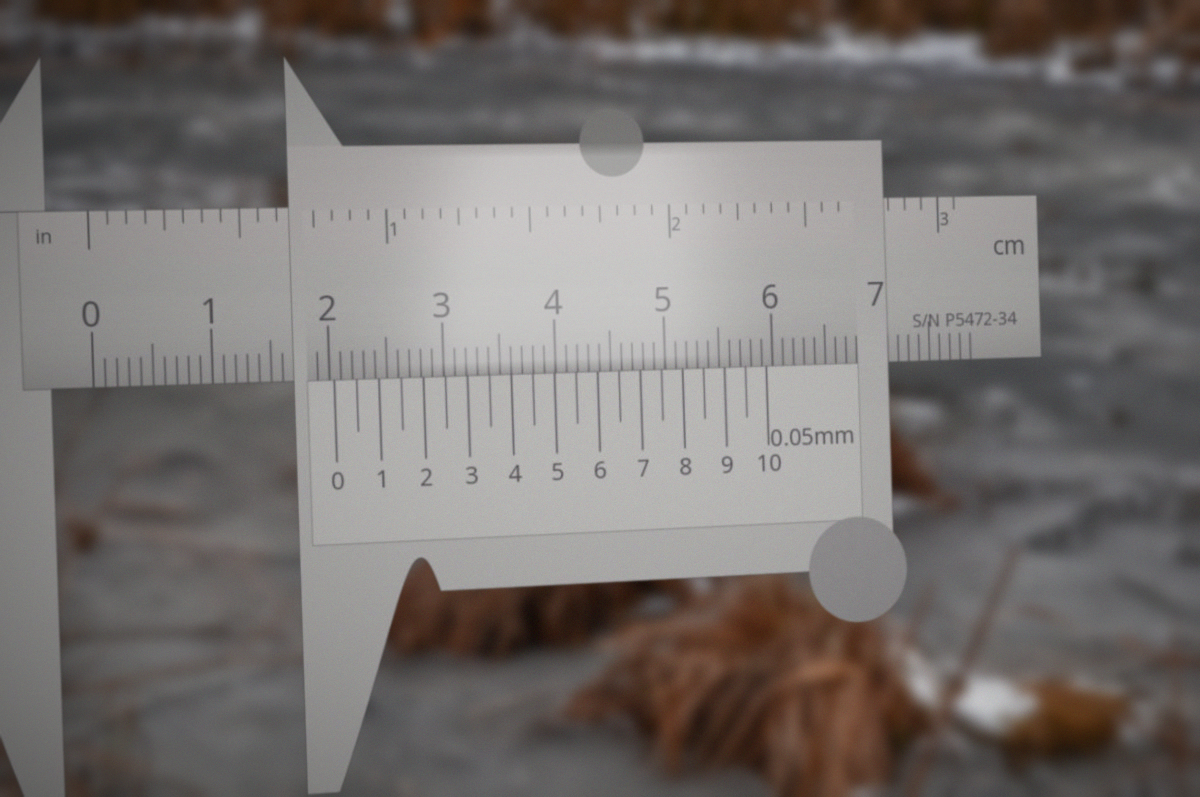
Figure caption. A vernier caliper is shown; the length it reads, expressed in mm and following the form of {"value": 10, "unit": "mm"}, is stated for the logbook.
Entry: {"value": 20.4, "unit": "mm"}
